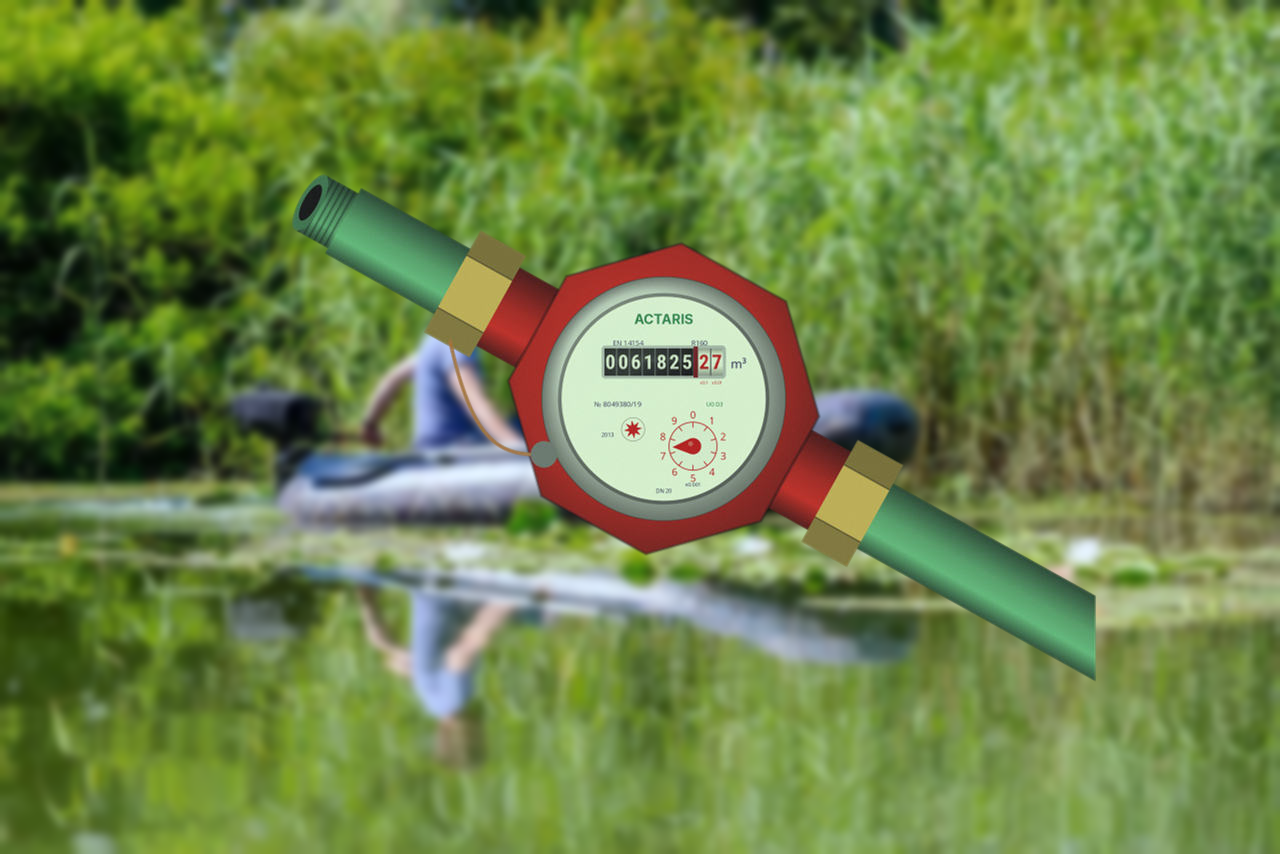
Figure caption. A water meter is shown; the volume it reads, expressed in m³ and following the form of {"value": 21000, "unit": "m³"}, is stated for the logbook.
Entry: {"value": 61825.277, "unit": "m³"}
